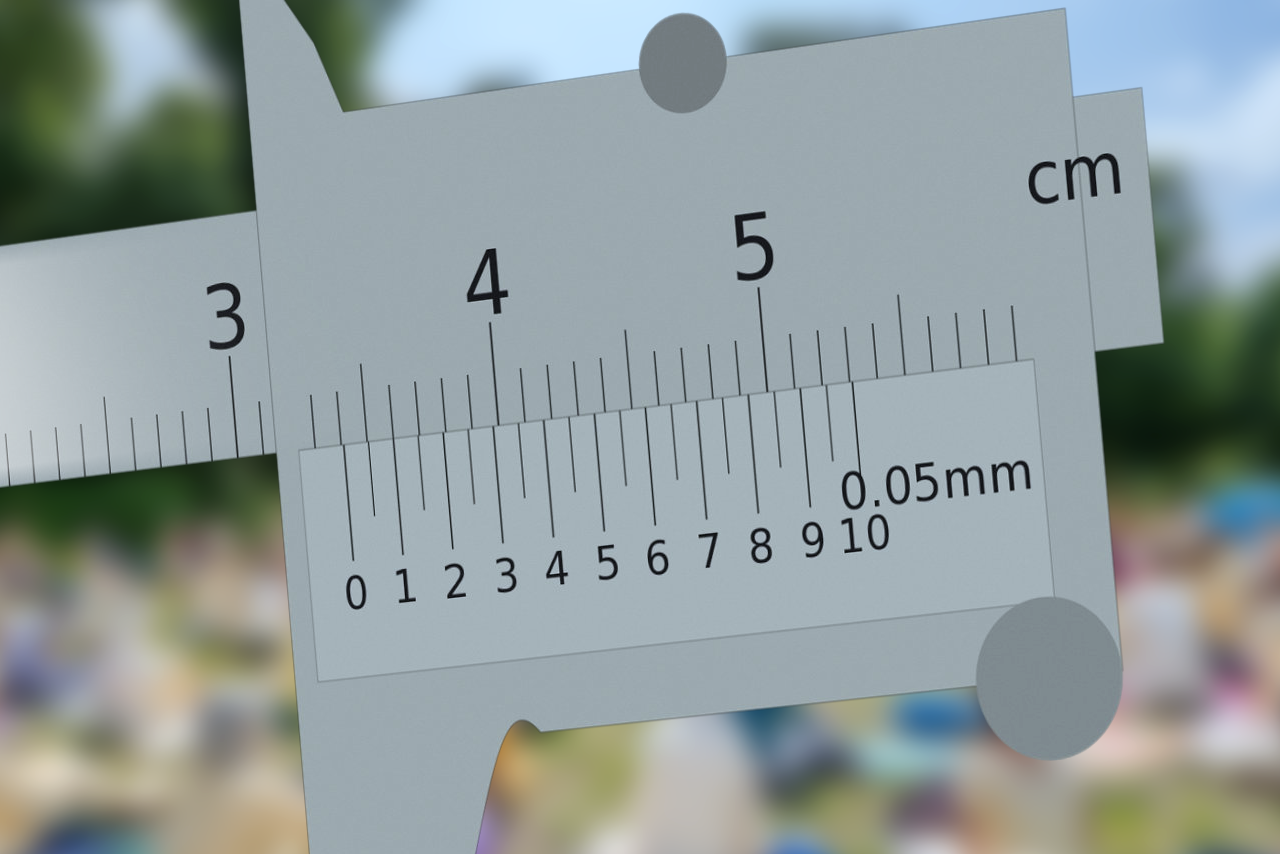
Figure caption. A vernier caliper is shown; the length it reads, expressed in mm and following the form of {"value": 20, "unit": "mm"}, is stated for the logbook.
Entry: {"value": 34.10, "unit": "mm"}
